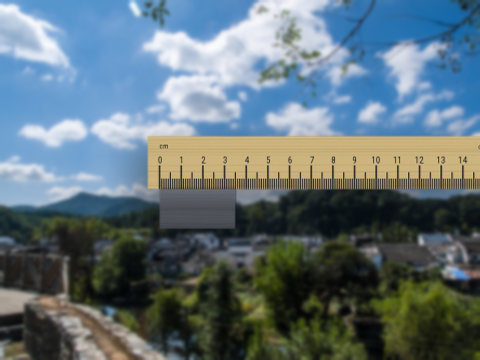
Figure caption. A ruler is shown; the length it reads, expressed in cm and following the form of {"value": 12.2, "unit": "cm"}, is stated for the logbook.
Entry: {"value": 3.5, "unit": "cm"}
